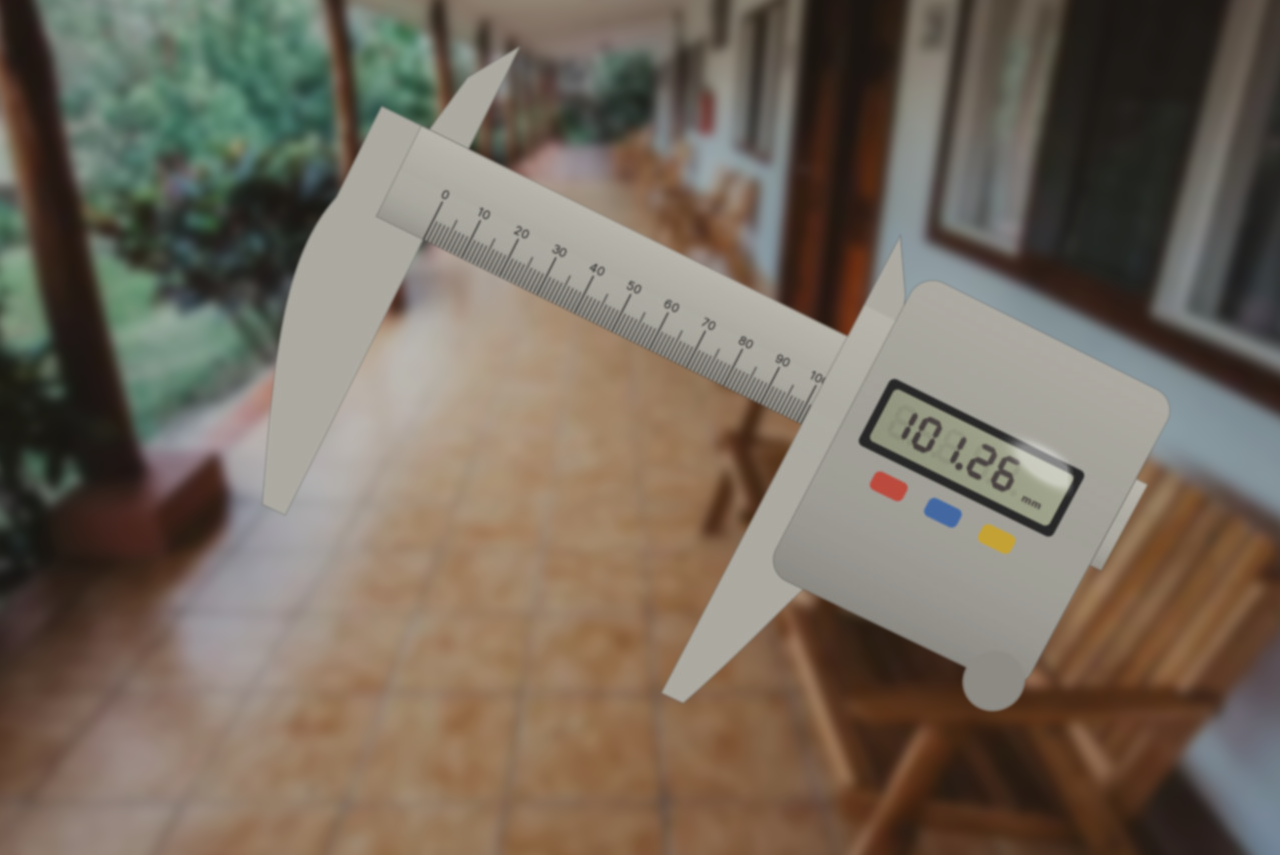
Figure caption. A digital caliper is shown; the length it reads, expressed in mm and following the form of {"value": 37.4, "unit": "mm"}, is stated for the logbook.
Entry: {"value": 101.26, "unit": "mm"}
